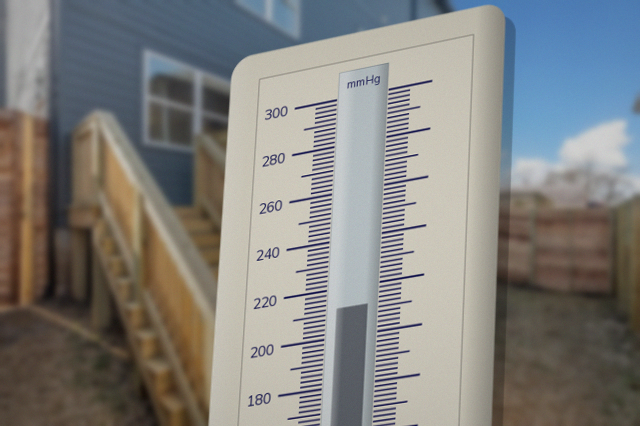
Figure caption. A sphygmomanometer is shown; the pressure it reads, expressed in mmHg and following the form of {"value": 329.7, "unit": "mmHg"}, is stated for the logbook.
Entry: {"value": 212, "unit": "mmHg"}
